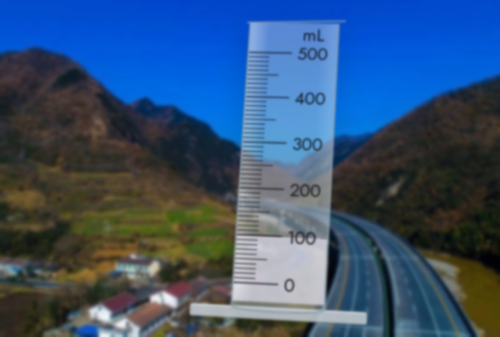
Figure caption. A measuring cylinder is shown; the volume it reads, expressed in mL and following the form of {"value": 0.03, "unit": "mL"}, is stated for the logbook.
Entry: {"value": 100, "unit": "mL"}
